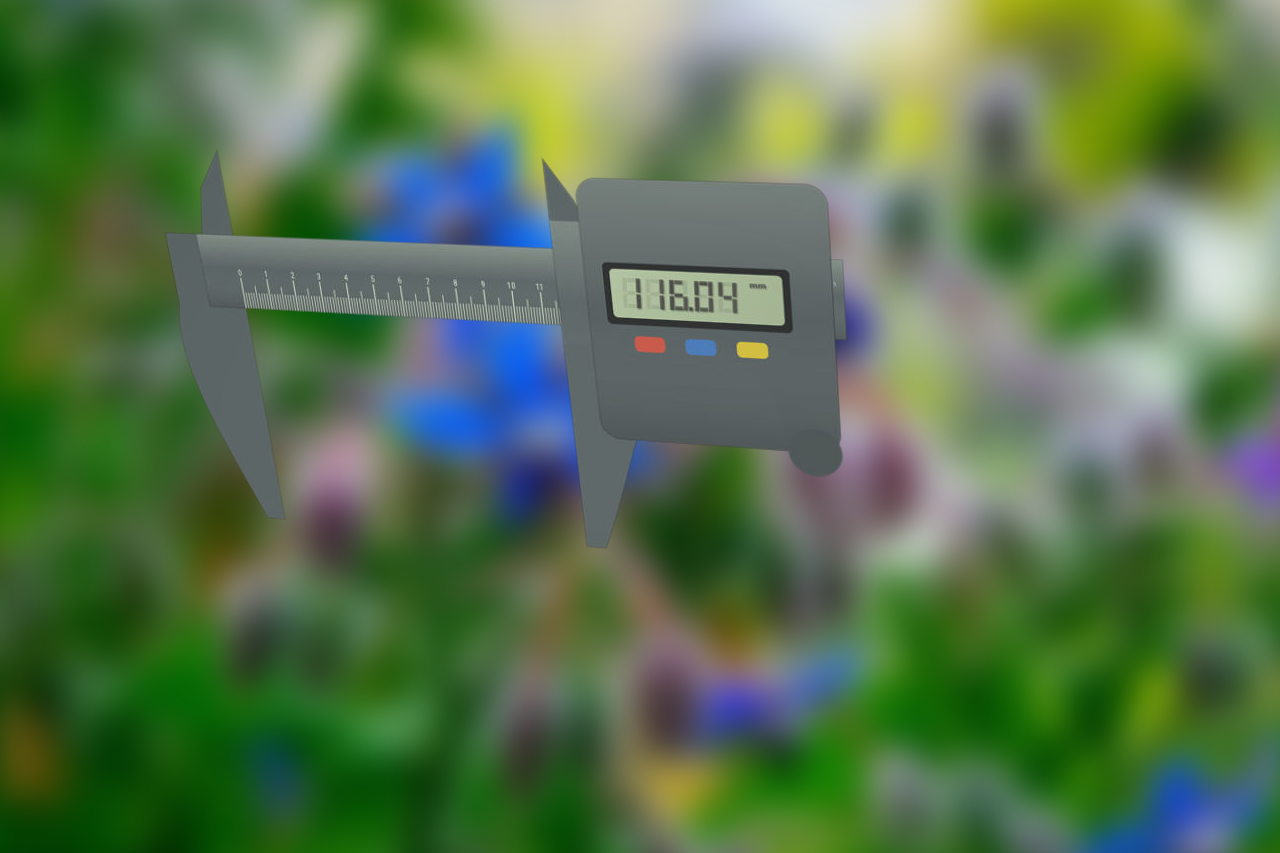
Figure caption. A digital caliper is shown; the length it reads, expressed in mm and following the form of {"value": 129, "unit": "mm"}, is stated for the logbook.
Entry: {"value": 116.04, "unit": "mm"}
